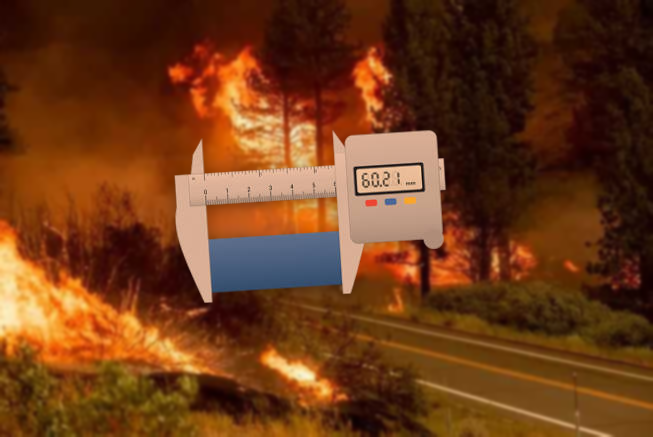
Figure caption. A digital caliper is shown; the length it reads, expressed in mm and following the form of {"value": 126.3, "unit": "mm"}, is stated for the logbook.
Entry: {"value": 60.21, "unit": "mm"}
